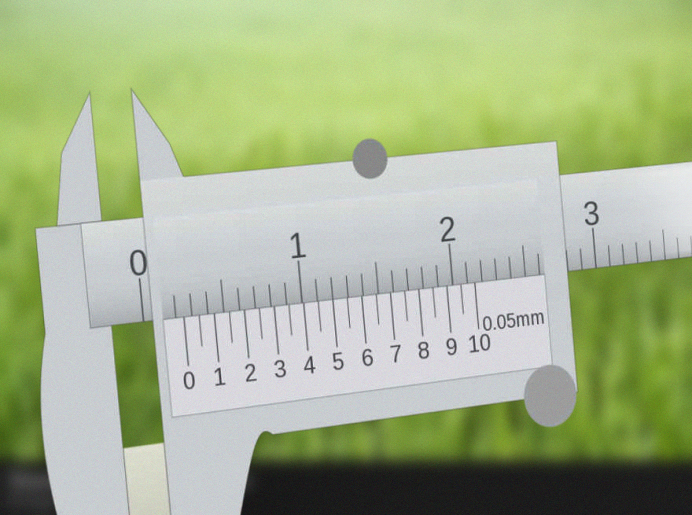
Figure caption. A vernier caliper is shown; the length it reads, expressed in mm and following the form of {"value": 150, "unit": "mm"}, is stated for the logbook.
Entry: {"value": 2.5, "unit": "mm"}
